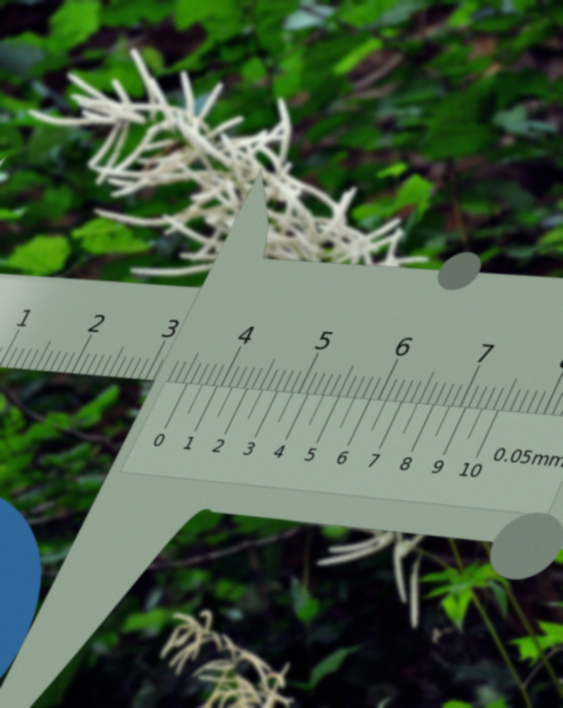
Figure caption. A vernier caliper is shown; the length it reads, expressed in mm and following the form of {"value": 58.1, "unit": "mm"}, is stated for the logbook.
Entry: {"value": 35.6, "unit": "mm"}
